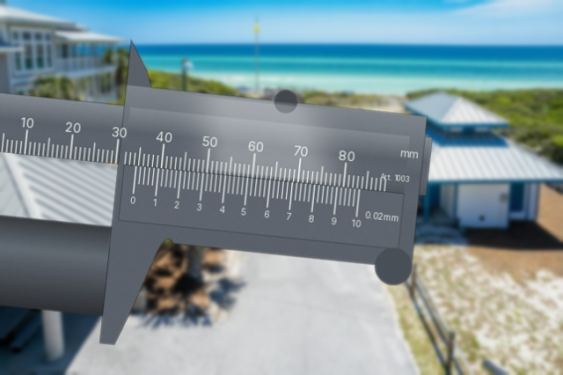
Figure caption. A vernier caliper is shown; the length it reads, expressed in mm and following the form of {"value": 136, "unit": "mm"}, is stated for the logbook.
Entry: {"value": 34.5, "unit": "mm"}
